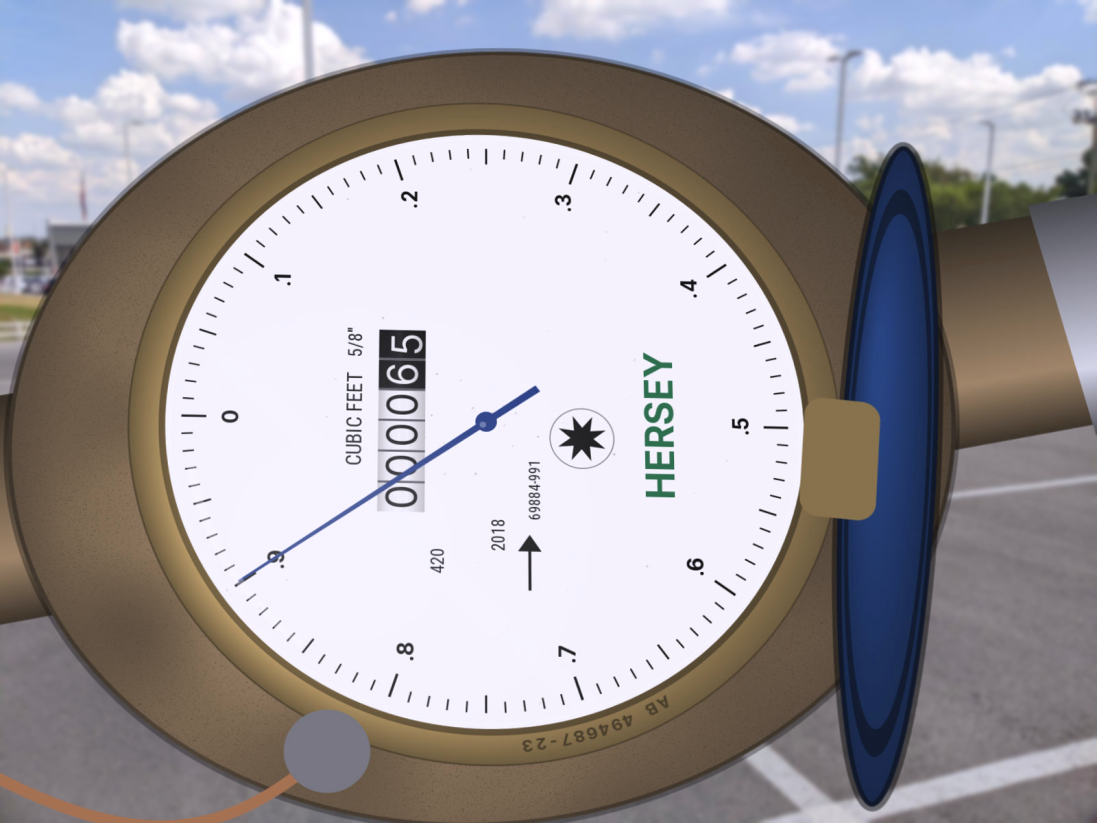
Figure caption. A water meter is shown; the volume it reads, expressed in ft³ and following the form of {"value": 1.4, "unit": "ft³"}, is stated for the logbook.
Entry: {"value": 64.90, "unit": "ft³"}
